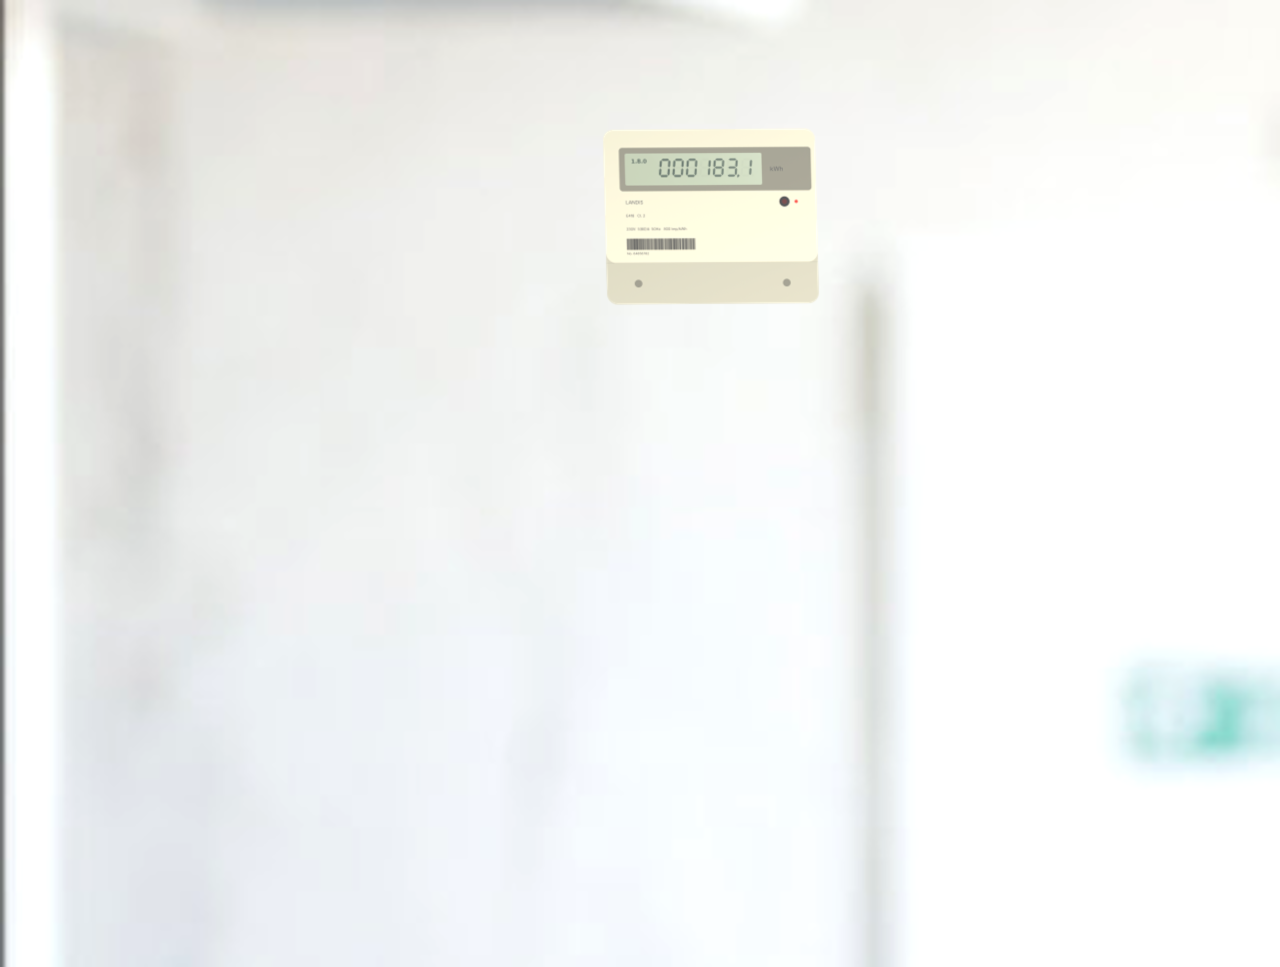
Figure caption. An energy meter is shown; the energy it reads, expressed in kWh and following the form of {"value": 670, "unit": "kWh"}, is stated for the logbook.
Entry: {"value": 183.1, "unit": "kWh"}
